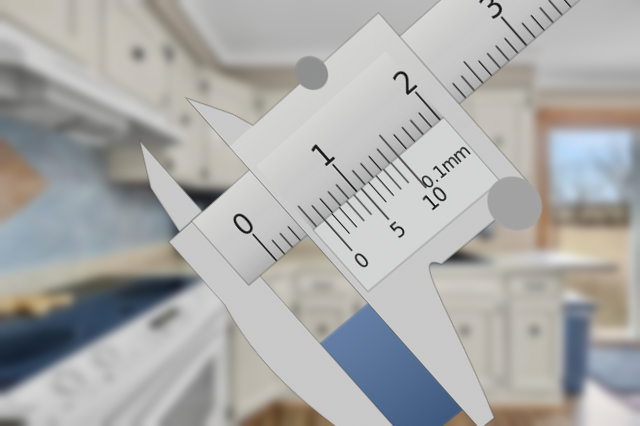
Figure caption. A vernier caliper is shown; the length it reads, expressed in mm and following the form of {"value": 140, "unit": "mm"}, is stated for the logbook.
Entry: {"value": 6.0, "unit": "mm"}
